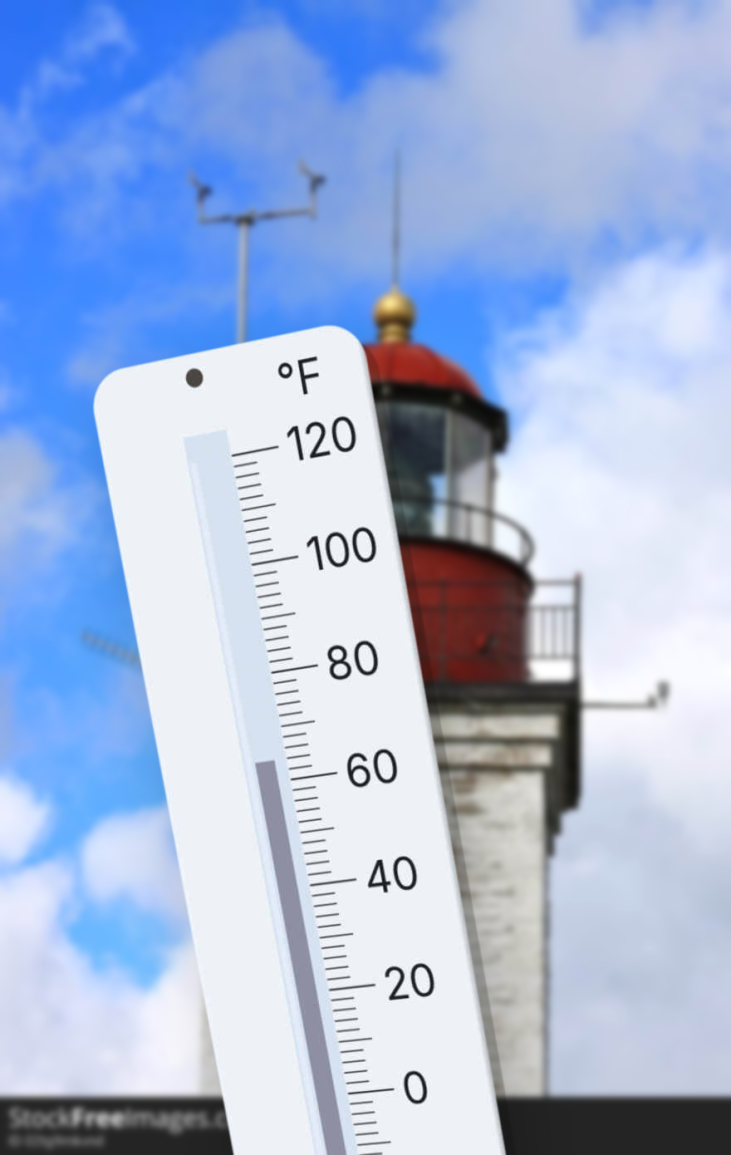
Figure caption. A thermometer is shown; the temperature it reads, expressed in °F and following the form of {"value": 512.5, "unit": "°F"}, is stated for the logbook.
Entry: {"value": 64, "unit": "°F"}
